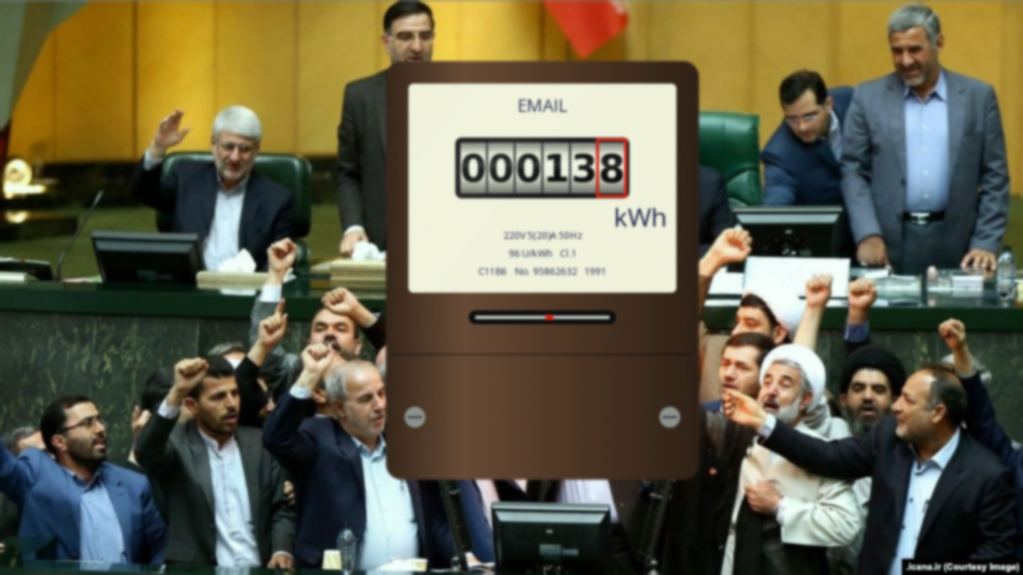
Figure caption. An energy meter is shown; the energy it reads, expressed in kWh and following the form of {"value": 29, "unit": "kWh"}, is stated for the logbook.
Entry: {"value": 13.8, "unit": "kWh"}
